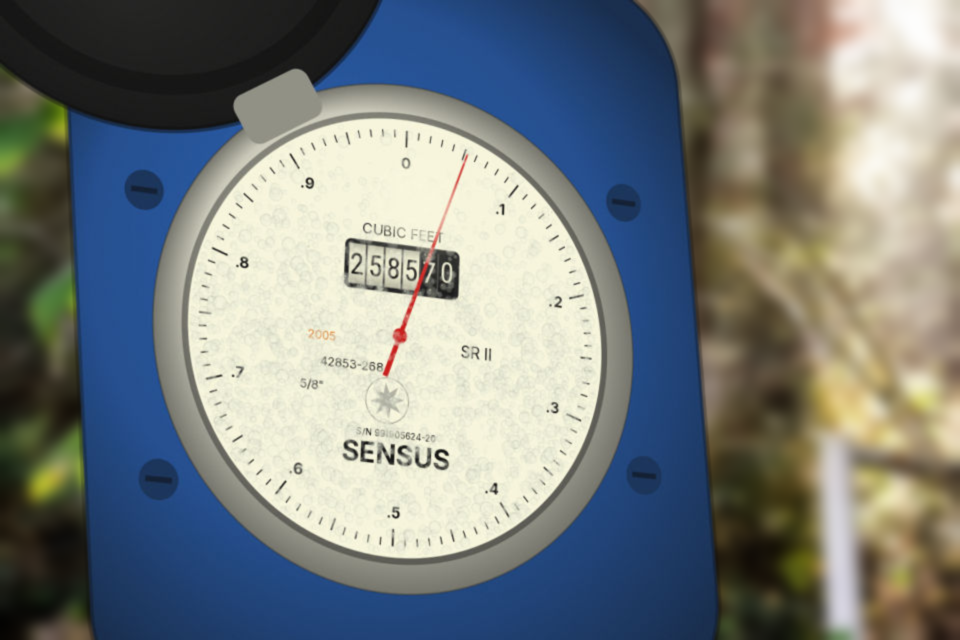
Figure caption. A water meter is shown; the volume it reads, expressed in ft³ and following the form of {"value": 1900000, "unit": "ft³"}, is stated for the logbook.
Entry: {"value": 258570.05, "unit": "ft³"}
